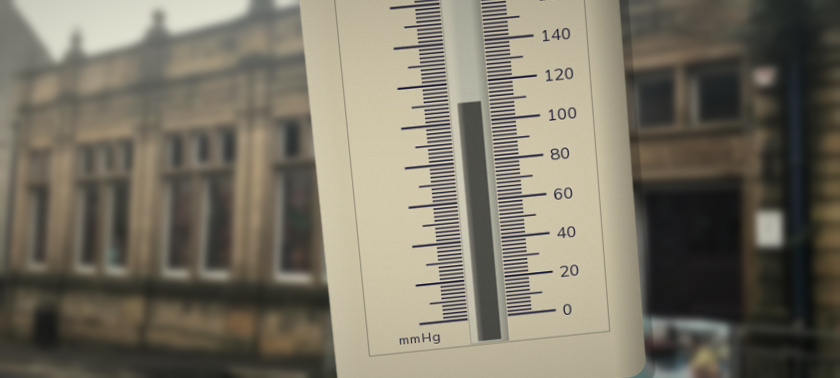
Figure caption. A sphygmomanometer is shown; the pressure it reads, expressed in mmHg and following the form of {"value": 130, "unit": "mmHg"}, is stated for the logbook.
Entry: {"value": 110, "unit": "mmHg"}
